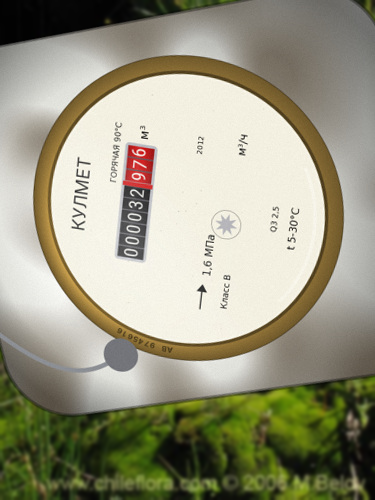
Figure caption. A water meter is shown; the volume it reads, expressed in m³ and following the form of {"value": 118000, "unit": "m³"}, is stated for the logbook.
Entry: {"value": 32.976, "unit": "m³"}
